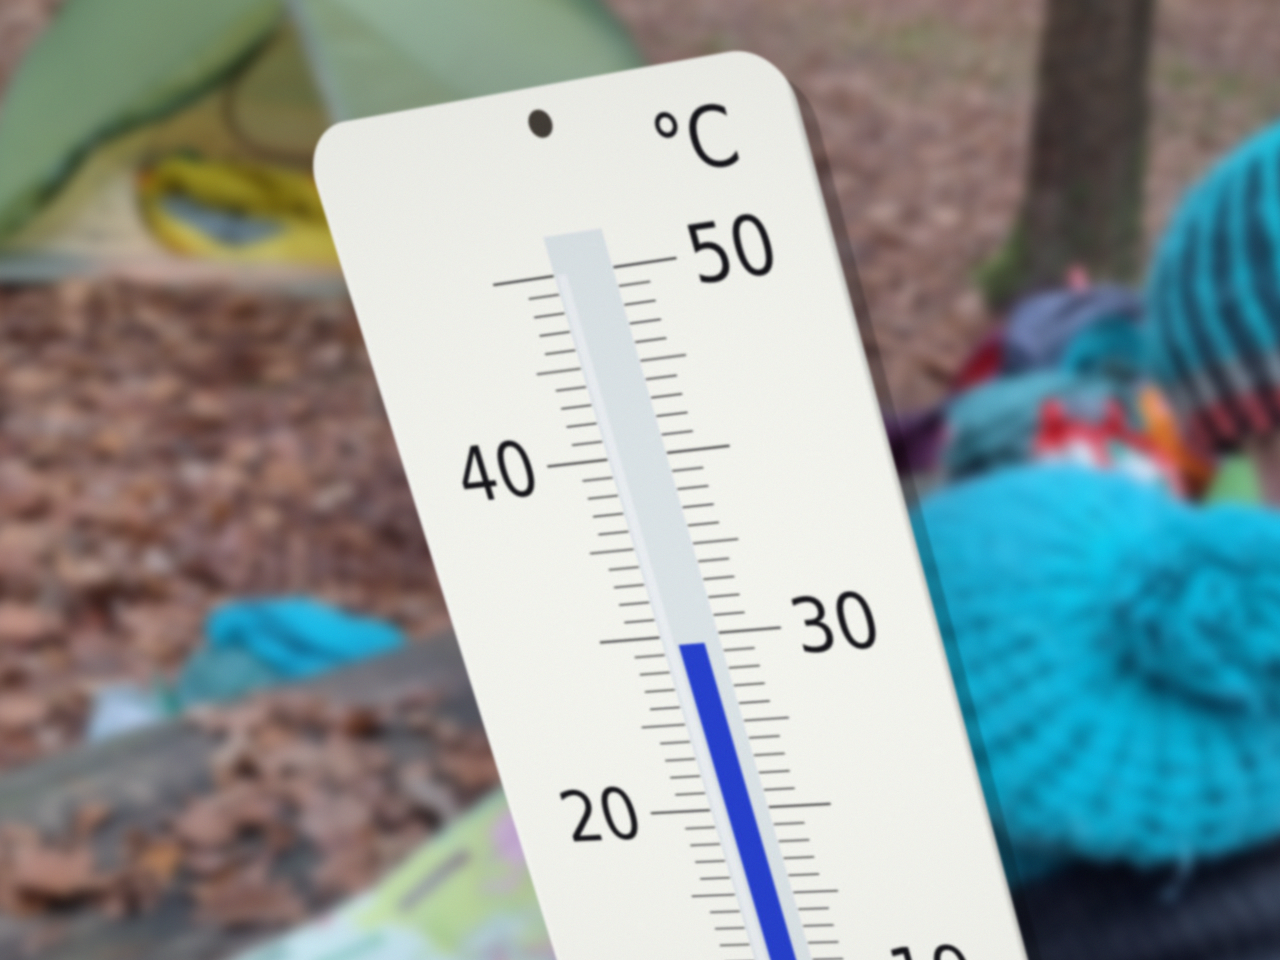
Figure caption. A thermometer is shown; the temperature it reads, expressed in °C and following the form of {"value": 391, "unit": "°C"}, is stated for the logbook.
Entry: {"value": 29.5, "unit": "°C"}
